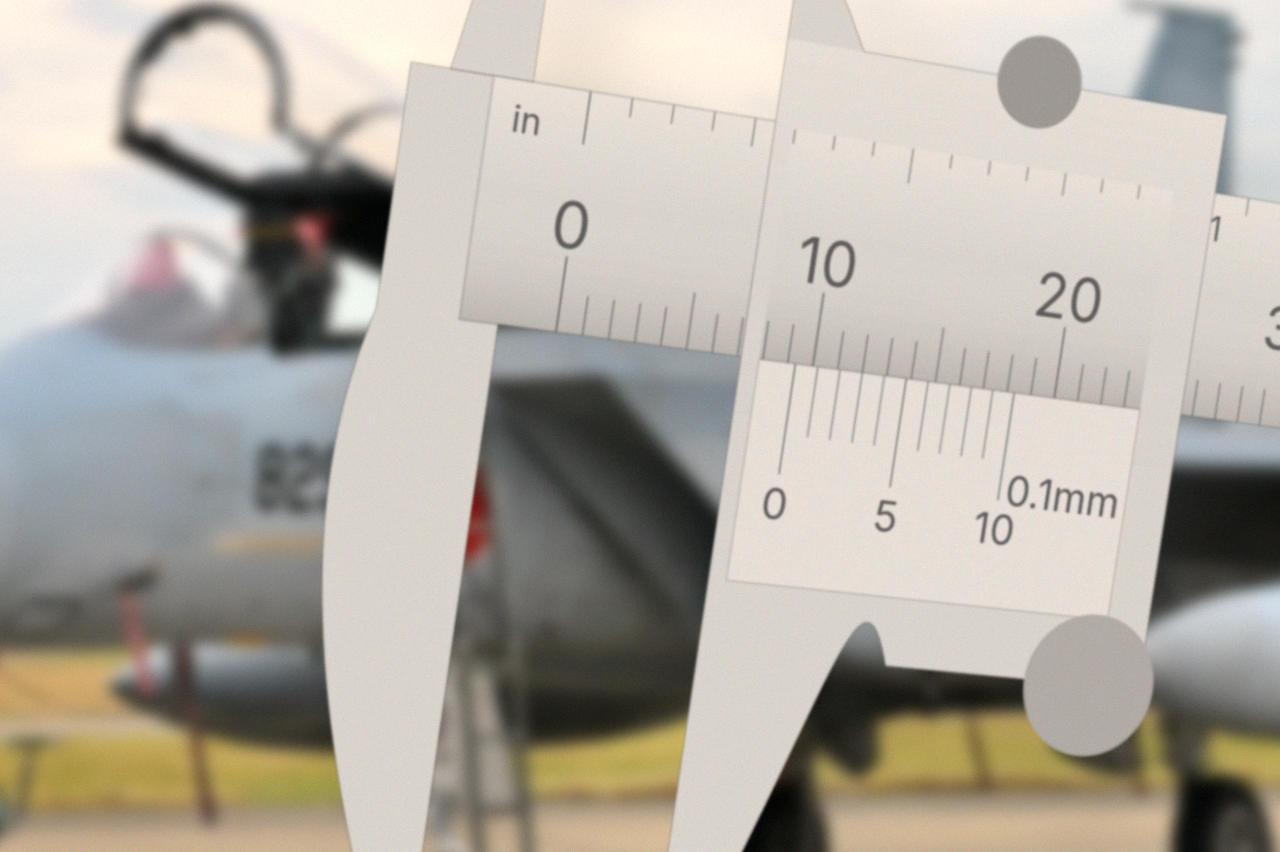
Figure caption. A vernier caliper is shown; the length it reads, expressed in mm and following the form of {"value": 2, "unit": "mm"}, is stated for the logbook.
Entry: {"value": 9.3, "unit": "mm"}
